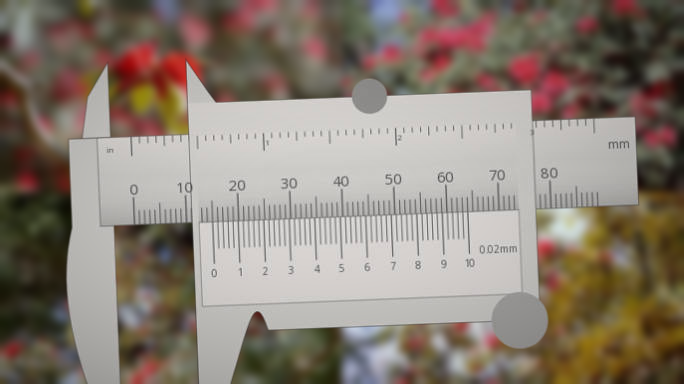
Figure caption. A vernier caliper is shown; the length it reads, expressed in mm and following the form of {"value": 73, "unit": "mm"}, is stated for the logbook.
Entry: {"value": 15.0, "unit": "mm"}
